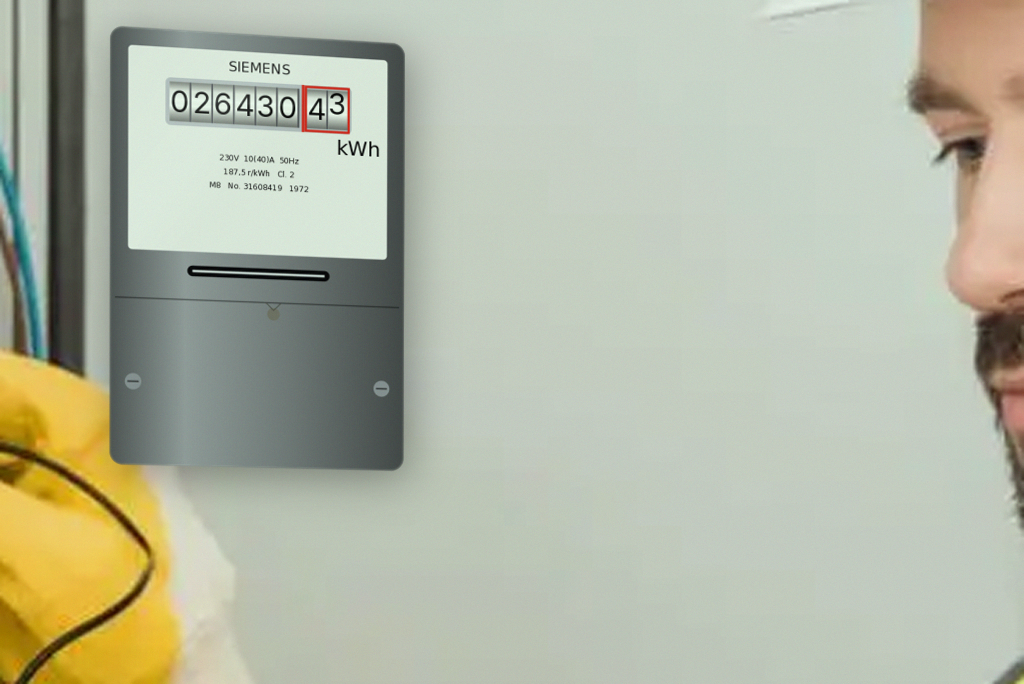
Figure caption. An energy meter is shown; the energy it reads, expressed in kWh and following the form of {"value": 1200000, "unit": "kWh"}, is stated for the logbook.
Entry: {"value": 26430.43, "unit": "kWh"}
